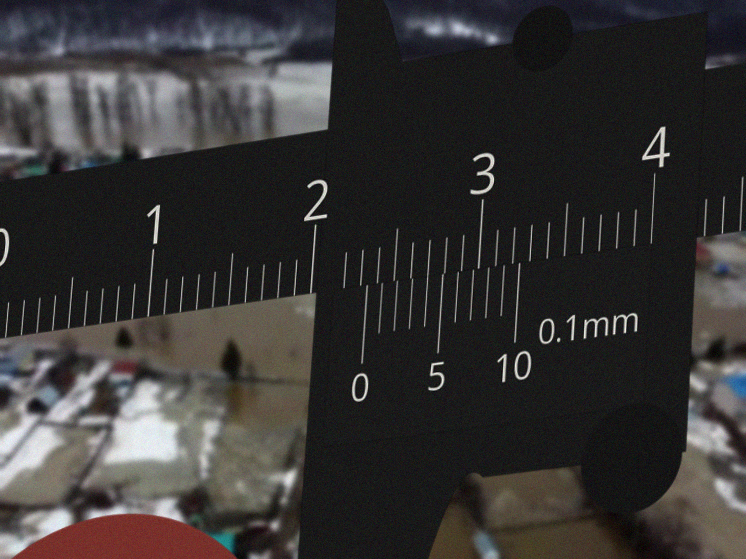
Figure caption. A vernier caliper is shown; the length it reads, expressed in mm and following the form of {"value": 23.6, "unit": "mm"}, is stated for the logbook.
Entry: {"value": 23.4, "unit": "mm"}
